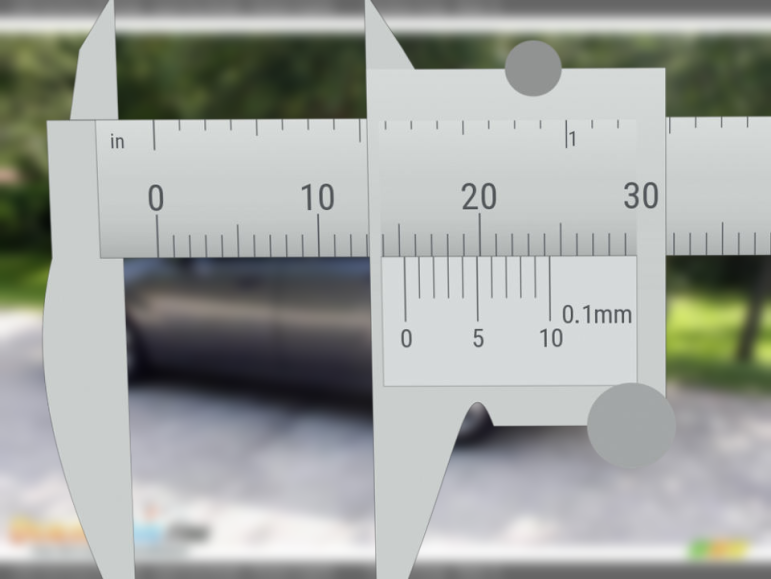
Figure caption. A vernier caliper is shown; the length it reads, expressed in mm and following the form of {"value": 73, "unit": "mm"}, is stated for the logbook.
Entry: {"value": 15.3, "unit": "mm"}
